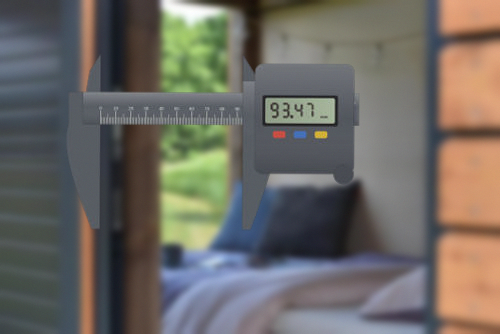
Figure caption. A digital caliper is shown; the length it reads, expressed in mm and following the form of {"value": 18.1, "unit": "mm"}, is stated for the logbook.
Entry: {"value": 93.47, "unit": "mm"}
